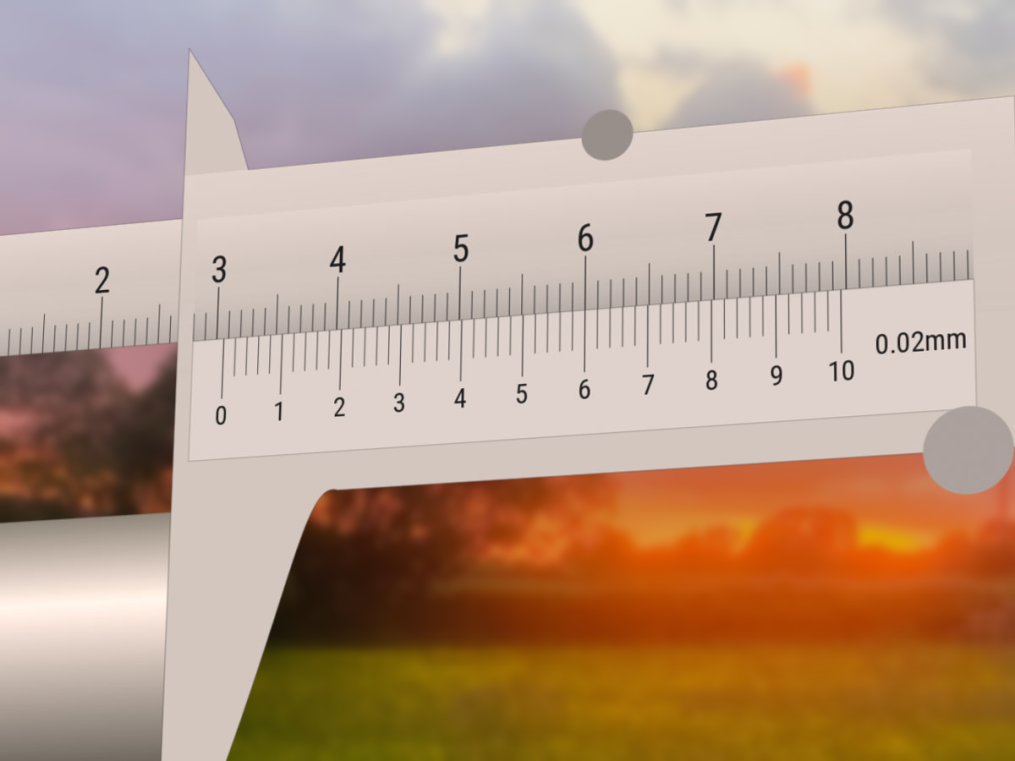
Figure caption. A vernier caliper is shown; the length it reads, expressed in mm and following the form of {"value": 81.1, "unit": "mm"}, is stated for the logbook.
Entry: {"value": 30.6, "unit": "mm"}
